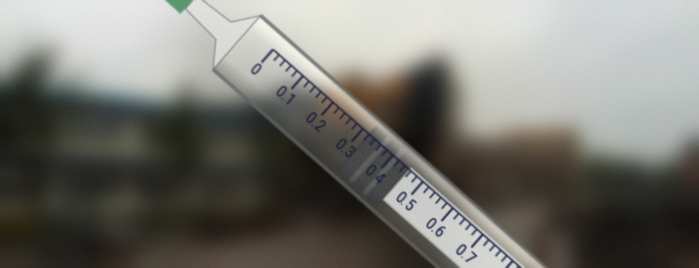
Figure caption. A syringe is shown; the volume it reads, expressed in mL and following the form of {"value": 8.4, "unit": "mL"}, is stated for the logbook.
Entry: {"value": 0.32, "unit": "mL"}
